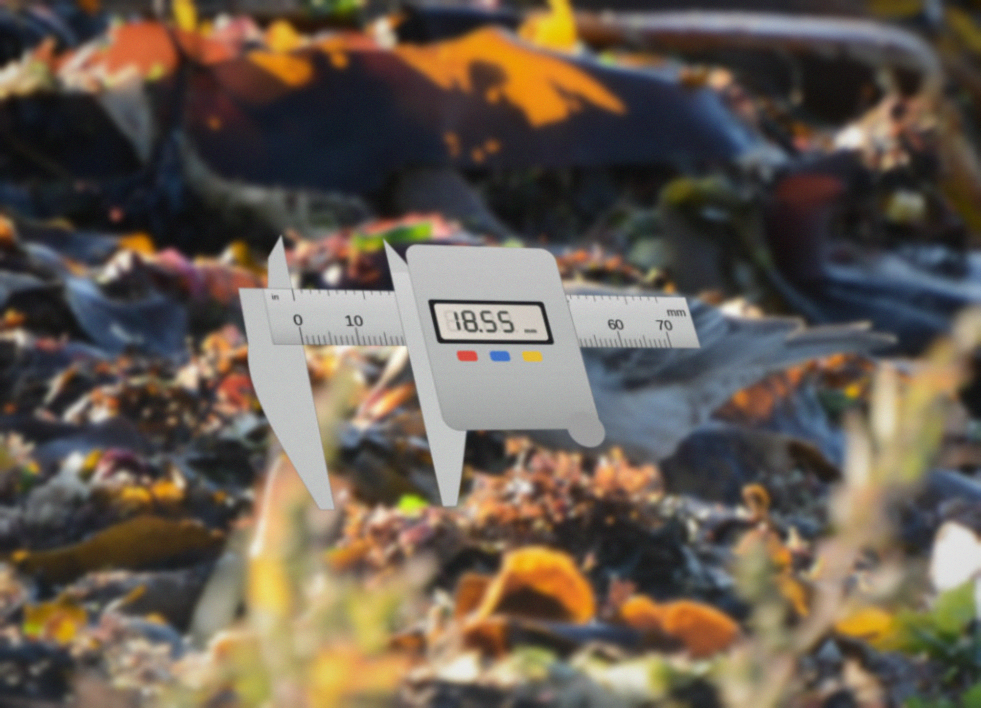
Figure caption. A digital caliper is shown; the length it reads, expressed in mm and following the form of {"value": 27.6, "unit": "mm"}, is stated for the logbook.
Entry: {"value": 18.55, "unit": "mm"}
